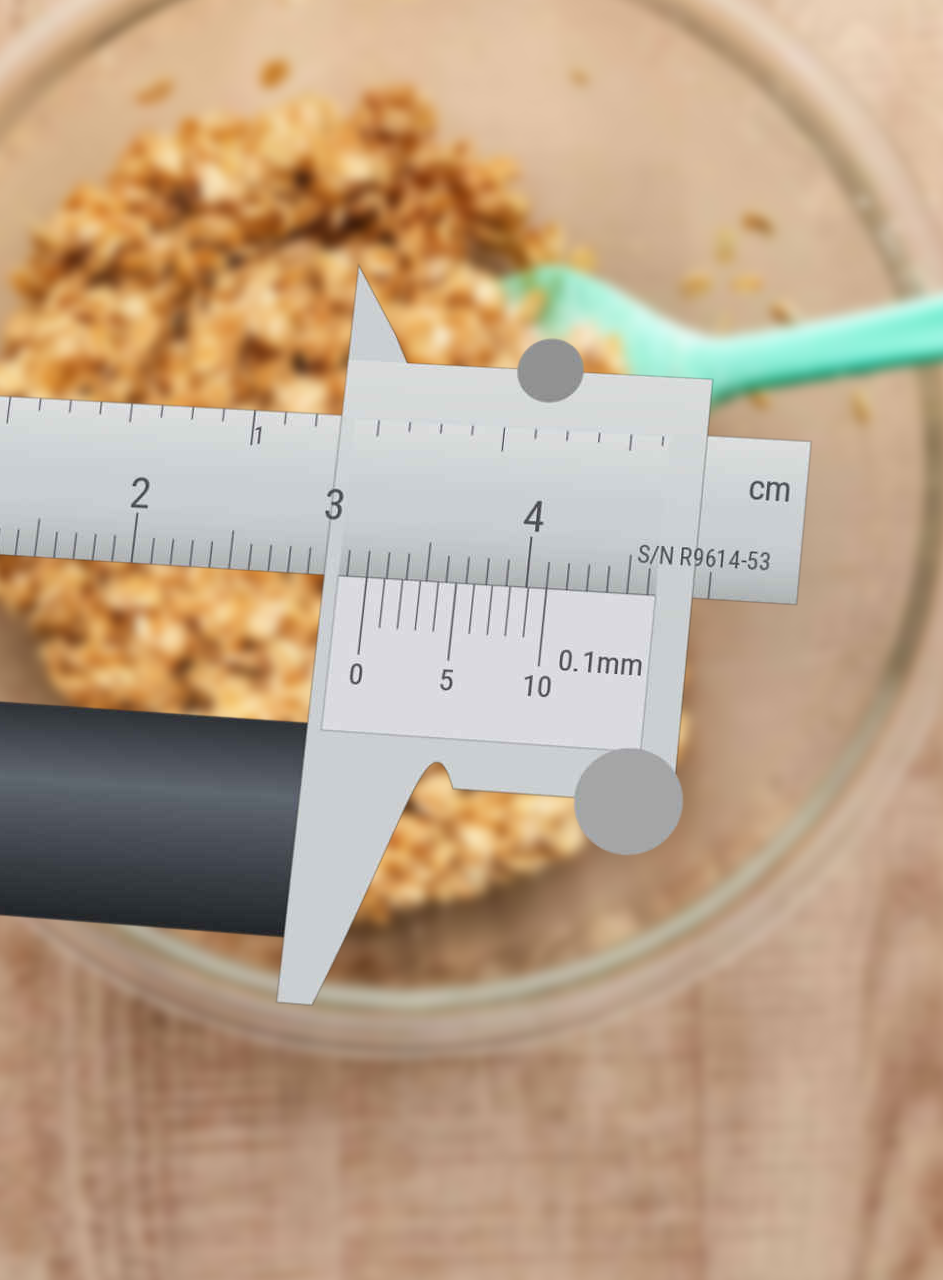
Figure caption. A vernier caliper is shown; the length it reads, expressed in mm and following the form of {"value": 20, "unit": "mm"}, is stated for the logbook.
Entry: {"value": 32.0, "unit": "mm"}
